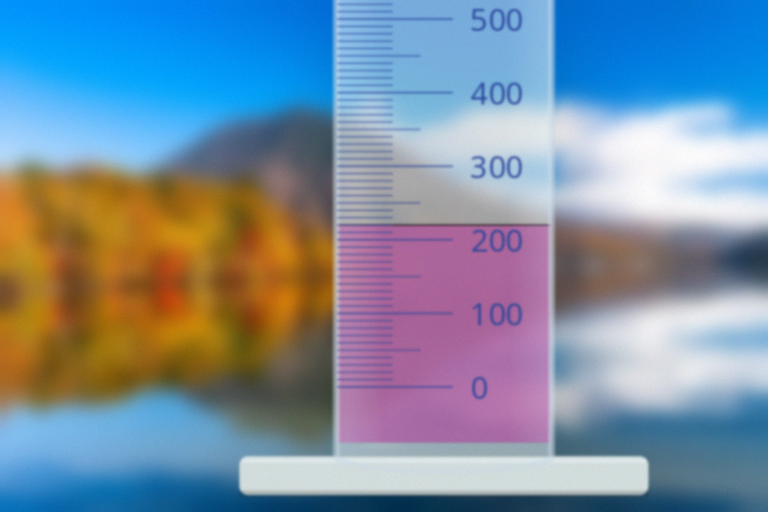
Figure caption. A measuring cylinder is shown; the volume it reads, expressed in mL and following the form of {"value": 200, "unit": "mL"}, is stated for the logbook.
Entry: {"value": 220, "unit": "mL"}
